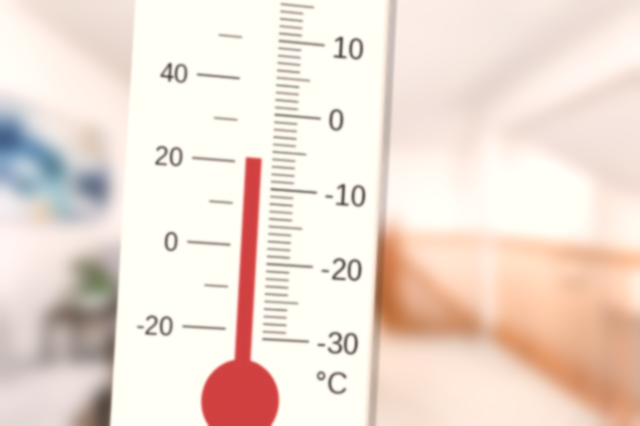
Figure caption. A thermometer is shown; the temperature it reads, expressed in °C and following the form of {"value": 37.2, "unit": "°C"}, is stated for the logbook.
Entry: {"value": -6, "unit": "°C"}
